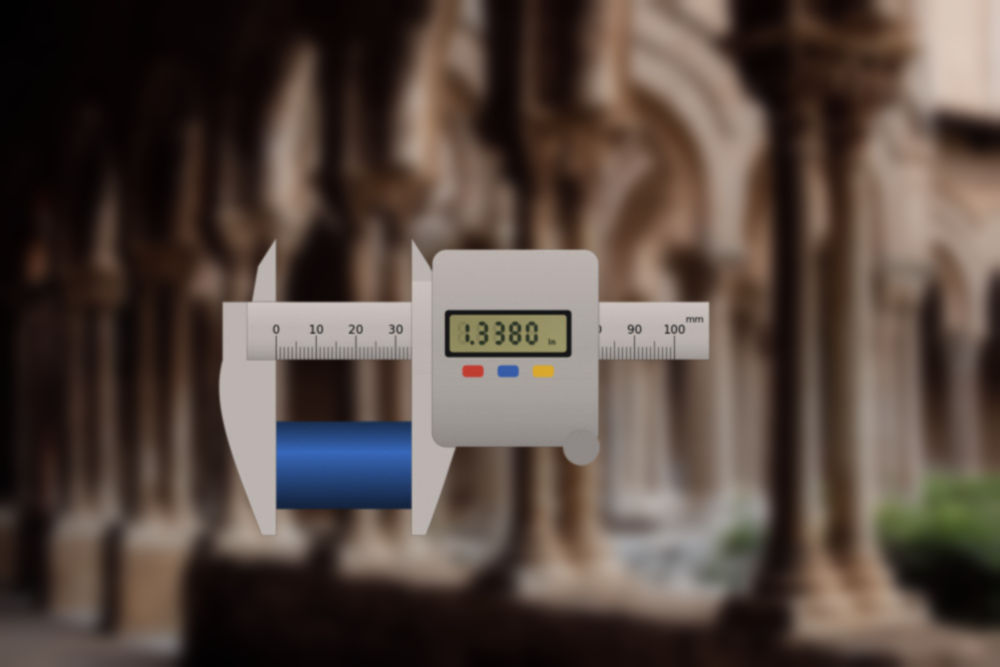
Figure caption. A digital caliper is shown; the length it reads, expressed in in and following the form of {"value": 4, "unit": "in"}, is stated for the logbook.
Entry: {"value": 1.3380, "unit": "in"}
